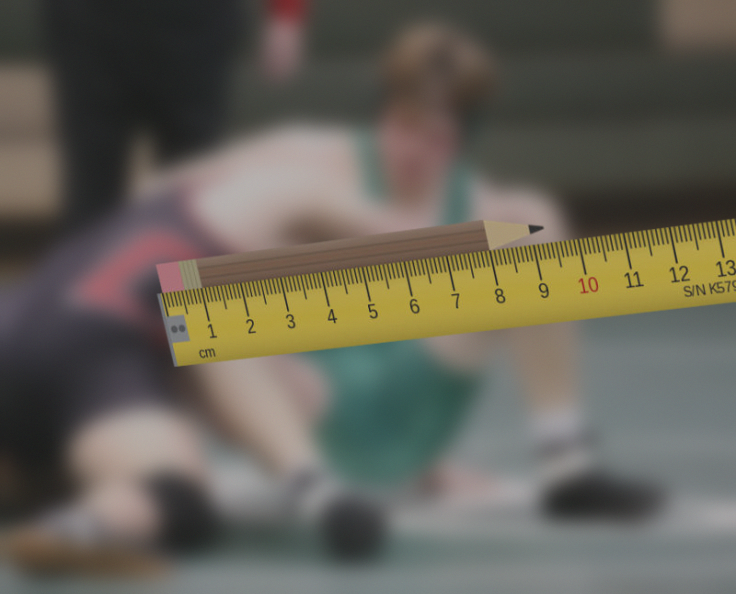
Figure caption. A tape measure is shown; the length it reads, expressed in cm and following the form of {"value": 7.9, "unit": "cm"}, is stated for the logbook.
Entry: {"value": 9.3, "unit": "cm"}
